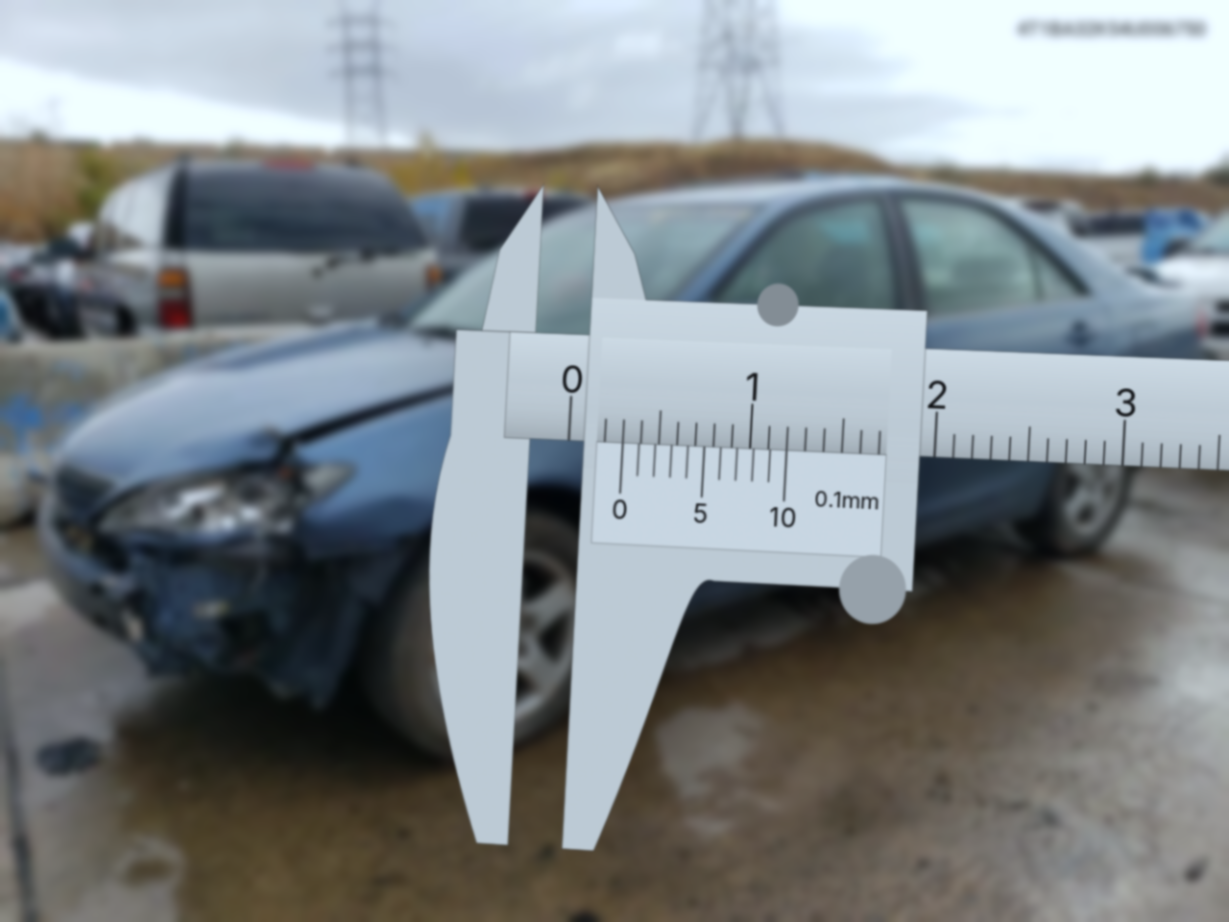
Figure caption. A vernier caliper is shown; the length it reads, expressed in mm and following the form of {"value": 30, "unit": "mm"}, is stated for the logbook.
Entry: {"value": 3.0, "unit": "mm"}
